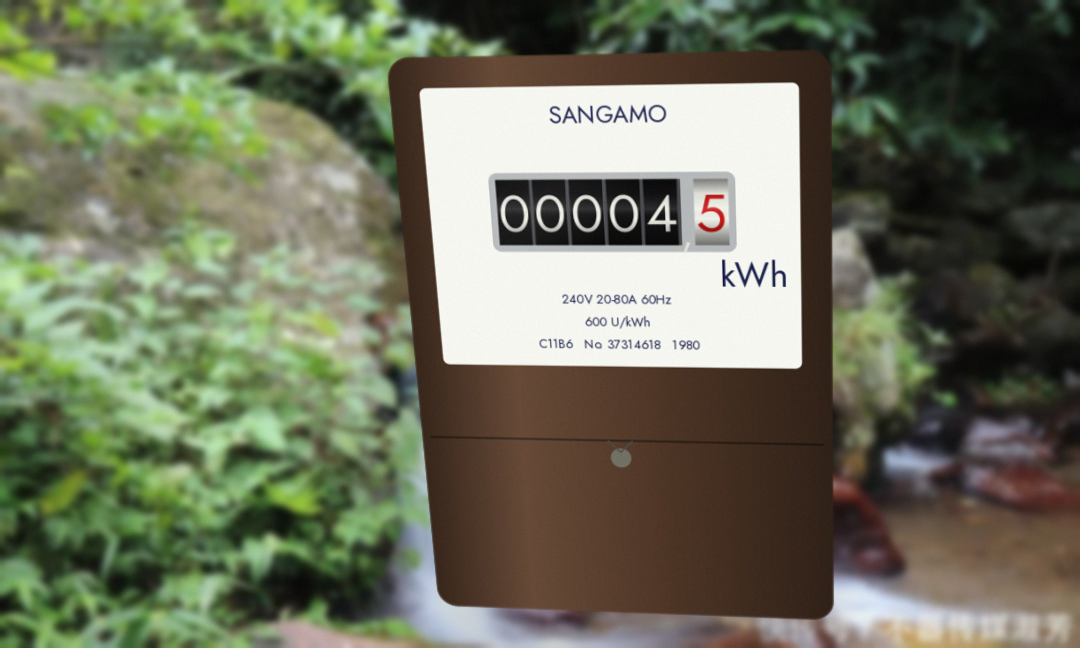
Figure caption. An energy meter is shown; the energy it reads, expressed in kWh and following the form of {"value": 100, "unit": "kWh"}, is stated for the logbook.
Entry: {"value": 4.5, "unit": "kWh"}
